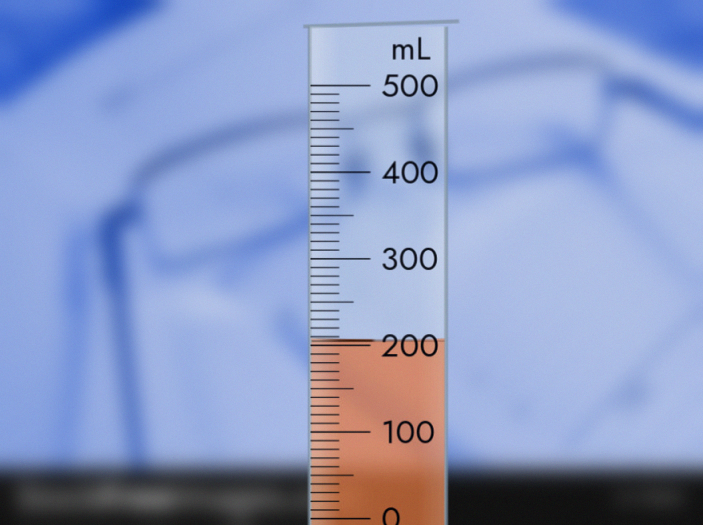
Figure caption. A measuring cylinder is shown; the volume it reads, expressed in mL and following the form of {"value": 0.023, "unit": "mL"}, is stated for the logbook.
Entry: {"value": 205, "unit": "mL"}
